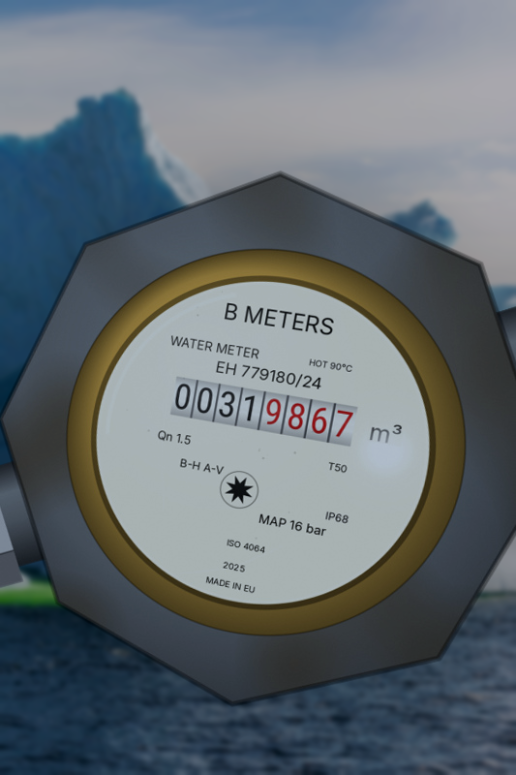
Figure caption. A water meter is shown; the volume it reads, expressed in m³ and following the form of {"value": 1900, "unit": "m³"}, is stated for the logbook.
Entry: {"value": 31.9867, "unit": "m³"}
